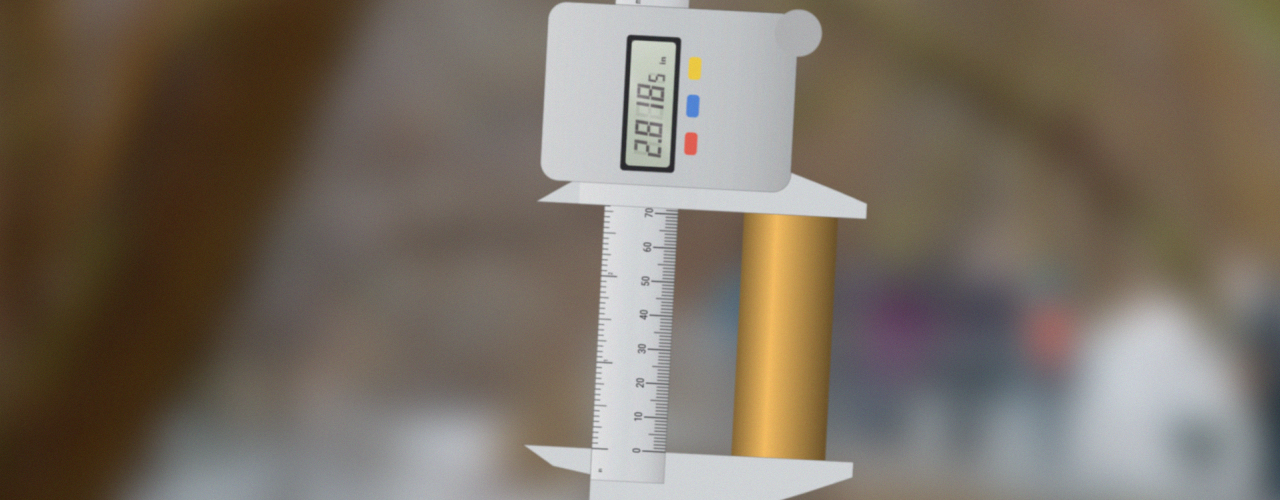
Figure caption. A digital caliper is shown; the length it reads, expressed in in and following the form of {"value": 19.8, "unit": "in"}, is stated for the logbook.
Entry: {"value": 2.8185, "unit": "in"}
